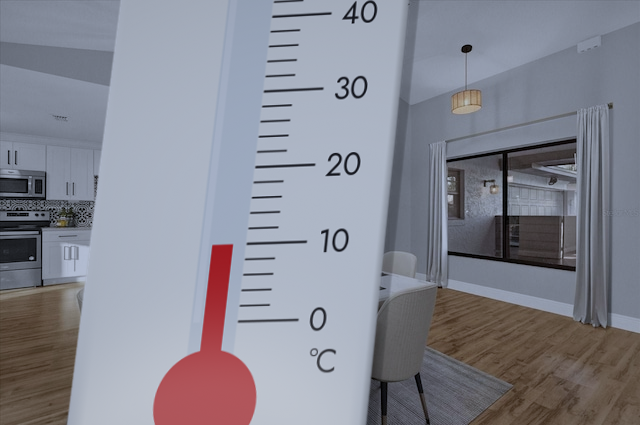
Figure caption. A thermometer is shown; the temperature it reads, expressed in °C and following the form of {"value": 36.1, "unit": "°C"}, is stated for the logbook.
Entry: {"value": 10, "unit": "°C"}
